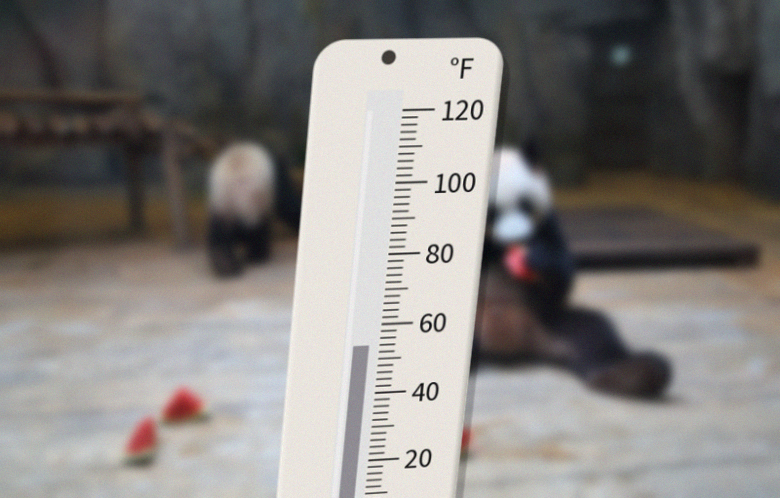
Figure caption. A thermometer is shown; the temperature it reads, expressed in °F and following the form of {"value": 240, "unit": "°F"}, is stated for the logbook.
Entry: {"value": 54, "unit": "°F"}
